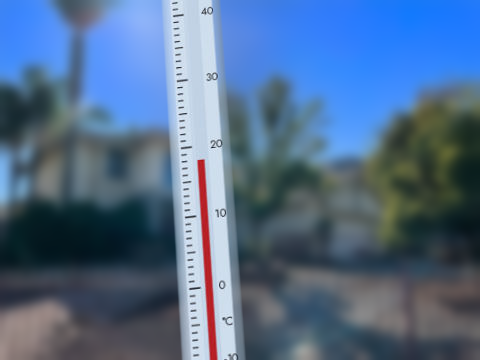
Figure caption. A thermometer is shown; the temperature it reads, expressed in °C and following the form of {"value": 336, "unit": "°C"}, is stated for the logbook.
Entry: {"value": 18, "unit": "°C"}
